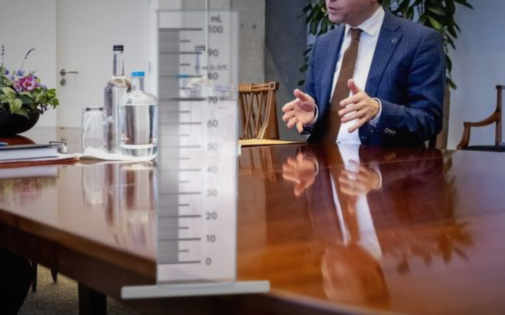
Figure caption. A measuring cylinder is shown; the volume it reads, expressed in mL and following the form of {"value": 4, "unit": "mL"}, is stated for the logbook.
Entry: {"value": 70, "unit": "mL"}
